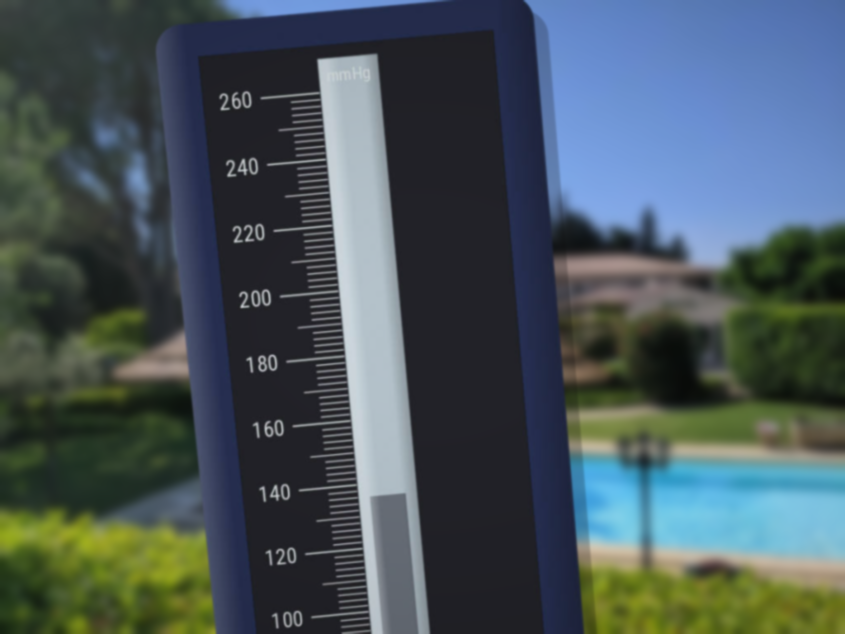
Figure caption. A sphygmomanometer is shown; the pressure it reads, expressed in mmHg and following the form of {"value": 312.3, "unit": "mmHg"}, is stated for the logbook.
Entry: {"value": 136, "unit": "mmHg"}
